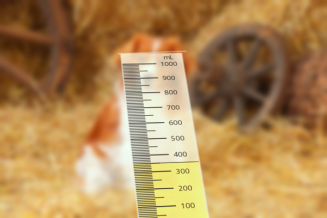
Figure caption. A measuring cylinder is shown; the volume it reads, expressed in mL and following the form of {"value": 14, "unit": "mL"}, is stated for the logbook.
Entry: {"value": 350, "unit": "mL"}
